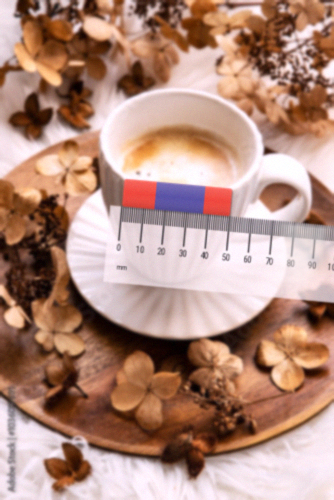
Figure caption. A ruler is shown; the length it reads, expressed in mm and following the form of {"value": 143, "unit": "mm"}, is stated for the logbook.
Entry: {"value": 50, "unit": "mm"}
